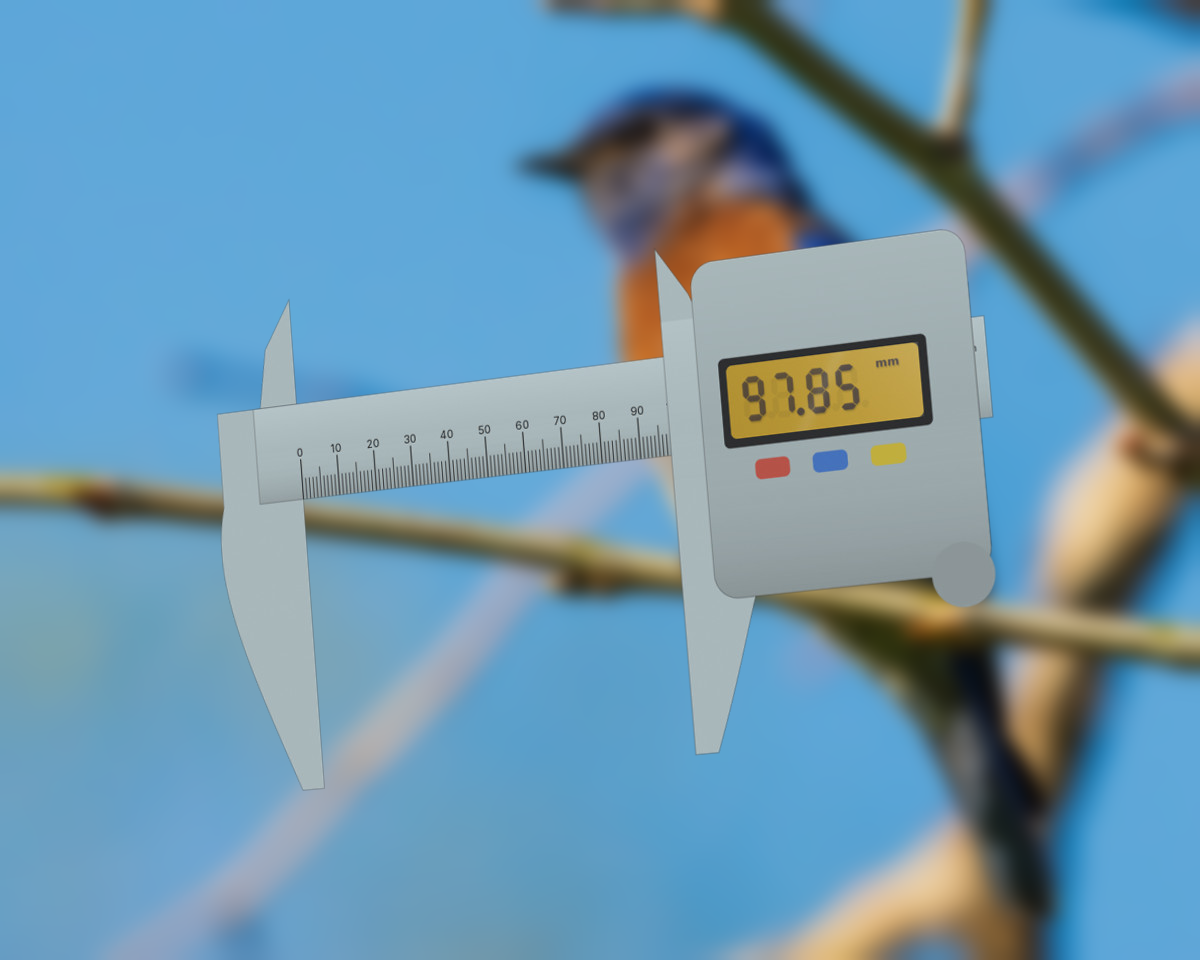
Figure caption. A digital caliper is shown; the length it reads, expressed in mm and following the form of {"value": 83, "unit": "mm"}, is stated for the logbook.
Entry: {"value": 97.85, "unit": "mm"}
